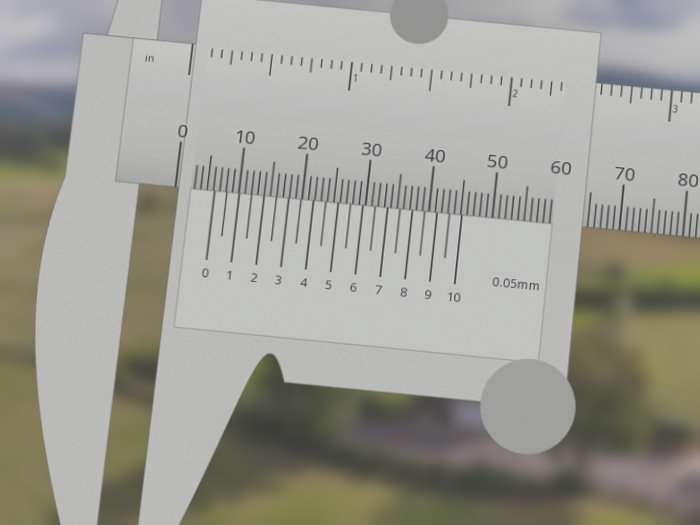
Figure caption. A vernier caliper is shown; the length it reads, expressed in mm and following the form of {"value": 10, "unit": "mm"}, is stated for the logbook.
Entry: {"value": 6.2, "unit": "mm"}
